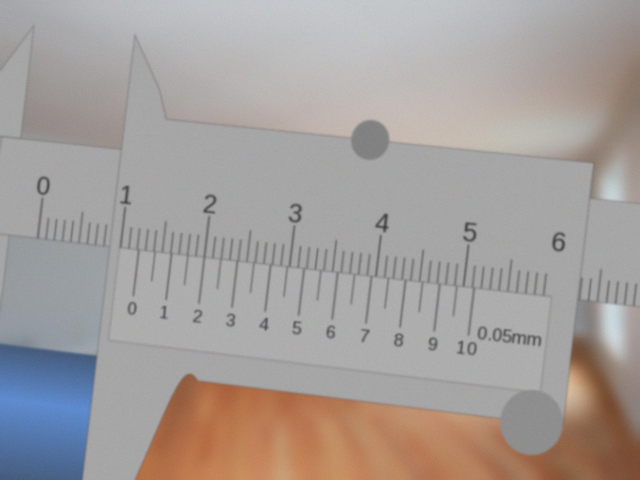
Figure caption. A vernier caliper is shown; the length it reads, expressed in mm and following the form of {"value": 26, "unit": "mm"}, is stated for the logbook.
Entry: {"value": 12.2, "unit": "mm"}
